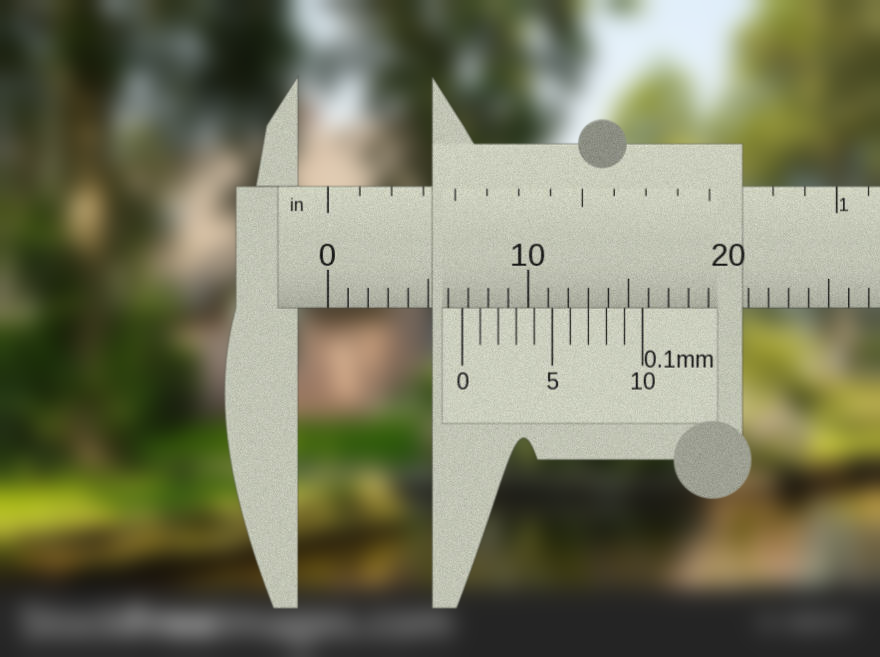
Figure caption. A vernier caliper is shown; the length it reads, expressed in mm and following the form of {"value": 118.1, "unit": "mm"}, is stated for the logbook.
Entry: {"value": 6.7, "unit": "mm"}
